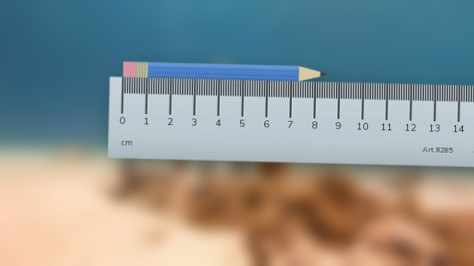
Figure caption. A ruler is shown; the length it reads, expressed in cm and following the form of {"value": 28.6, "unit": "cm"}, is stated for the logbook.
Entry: {"value": 8.5, "unit": "cm"}
